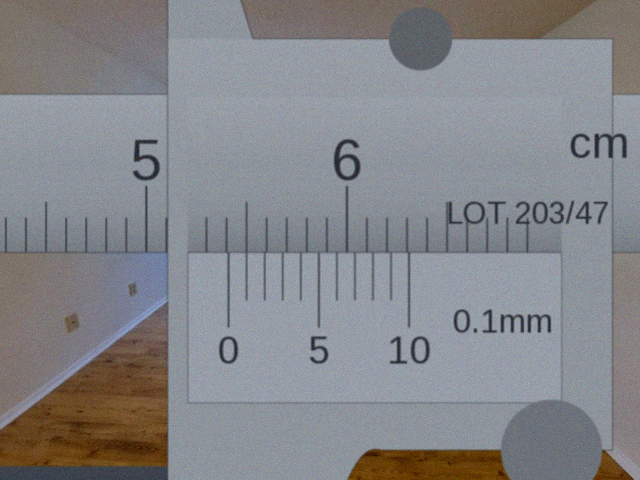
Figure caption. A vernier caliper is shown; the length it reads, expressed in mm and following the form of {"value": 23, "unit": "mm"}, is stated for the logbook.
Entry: {"value": 54.1, "unit": "mm"}
